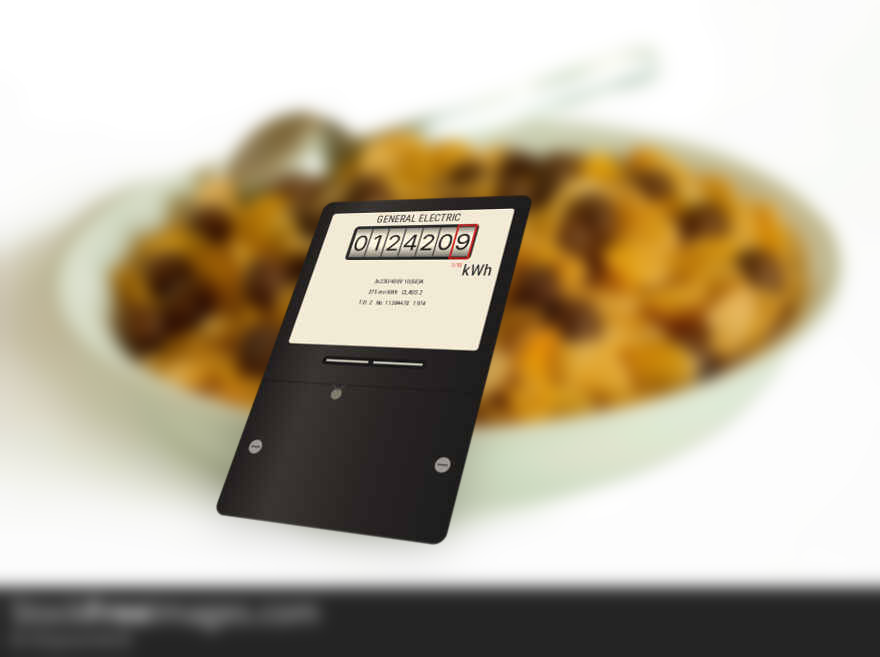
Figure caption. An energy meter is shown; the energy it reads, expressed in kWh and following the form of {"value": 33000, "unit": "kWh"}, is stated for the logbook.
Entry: {"value": 12420.9, "unit": "kWh"}
